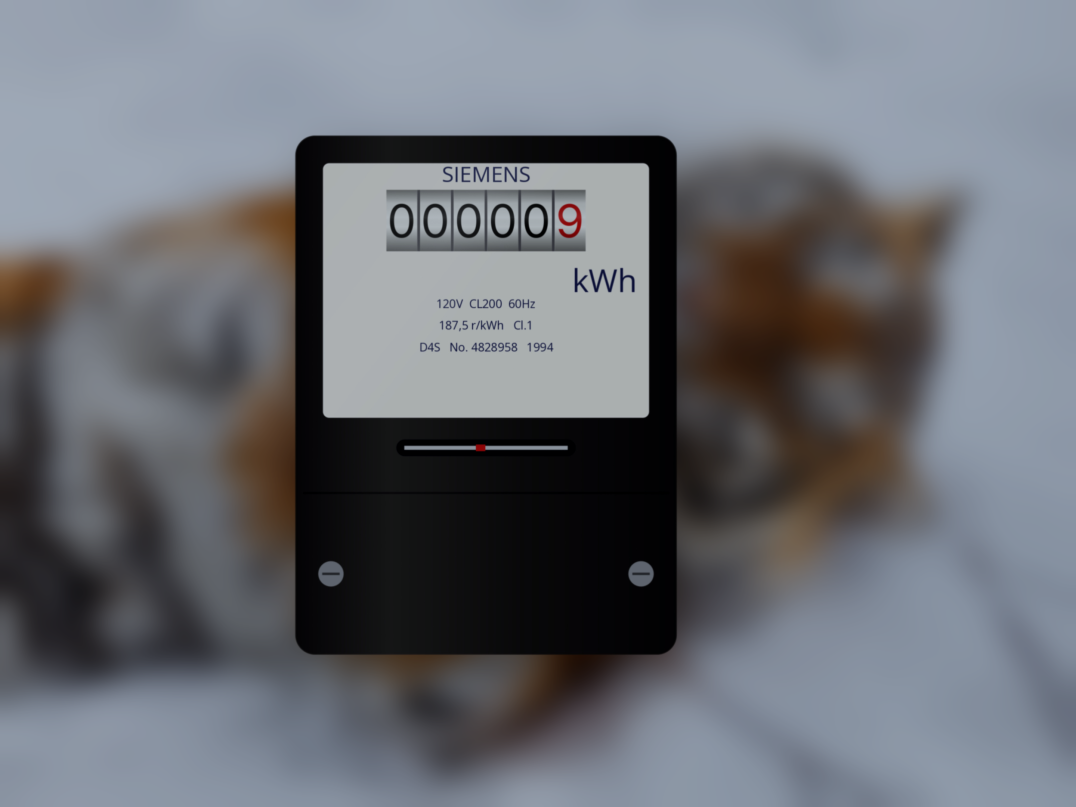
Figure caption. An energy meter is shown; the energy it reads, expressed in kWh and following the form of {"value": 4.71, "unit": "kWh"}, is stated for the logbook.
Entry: {"value": 0.9, "unit": "kWh"}
